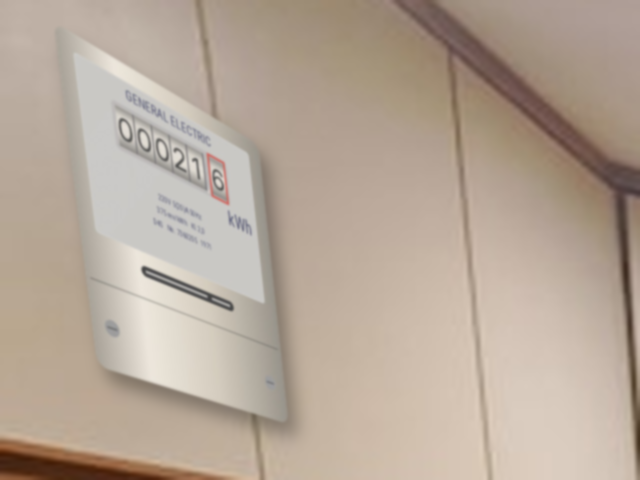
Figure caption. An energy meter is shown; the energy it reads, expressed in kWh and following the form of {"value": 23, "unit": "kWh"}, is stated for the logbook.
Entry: {"value": 21.6, "unit": "kWh"}
